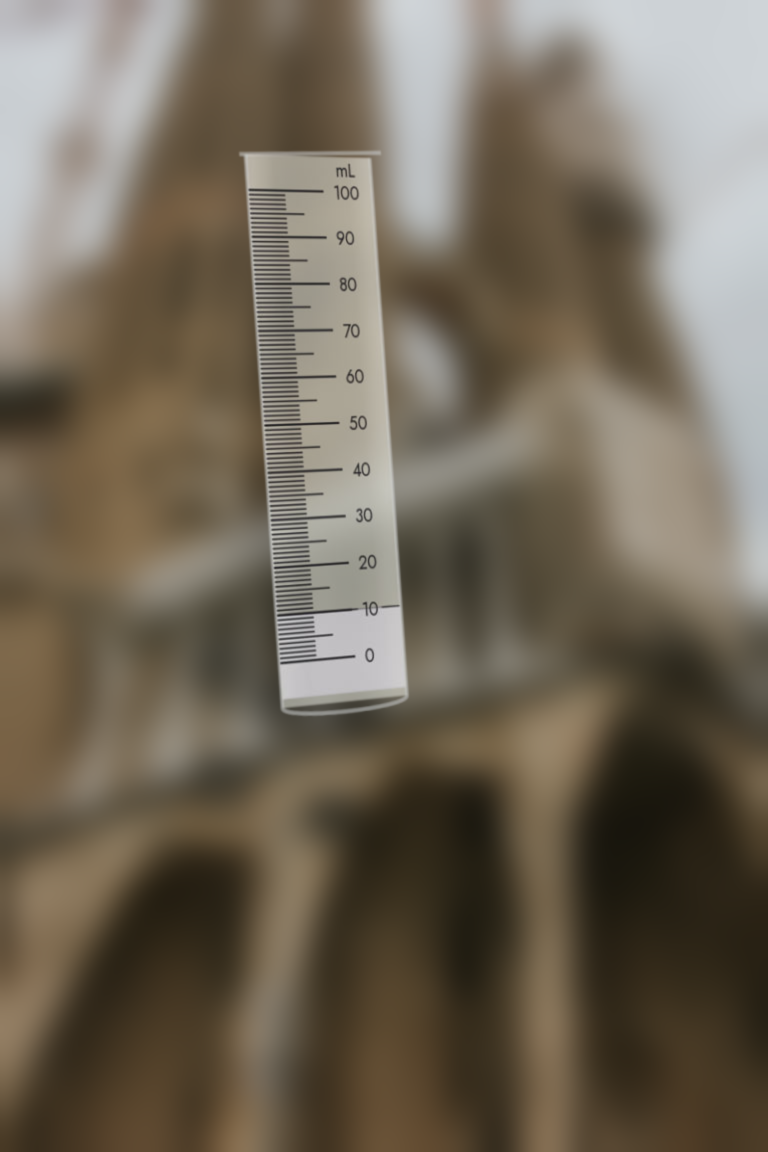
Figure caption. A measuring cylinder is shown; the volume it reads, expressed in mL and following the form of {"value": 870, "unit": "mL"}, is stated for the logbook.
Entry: {"value": 10, "unit": "mL"}
